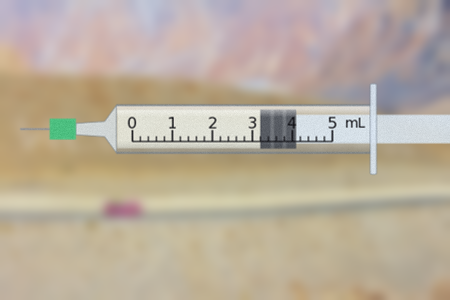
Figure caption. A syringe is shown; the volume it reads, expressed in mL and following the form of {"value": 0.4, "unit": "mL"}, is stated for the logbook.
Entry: {"value": 3.2, "unit": "mL"}
